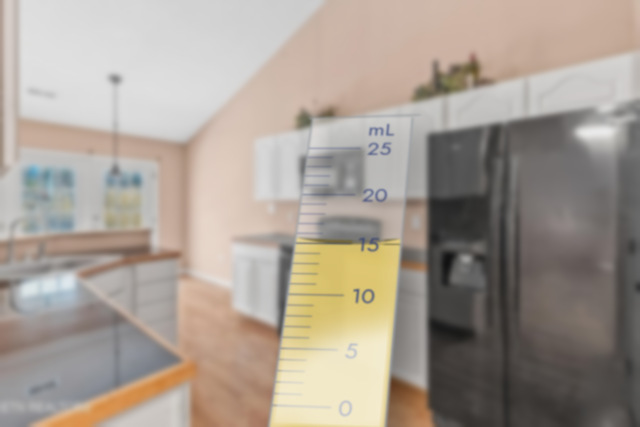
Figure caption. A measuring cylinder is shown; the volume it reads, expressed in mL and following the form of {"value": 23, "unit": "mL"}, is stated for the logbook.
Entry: {"value": 15, "unit": "mL"}
